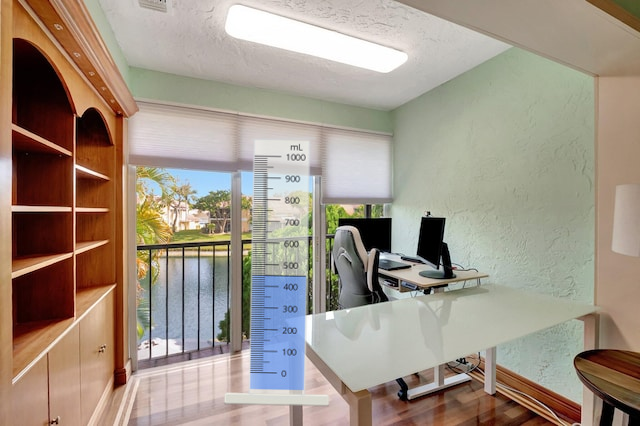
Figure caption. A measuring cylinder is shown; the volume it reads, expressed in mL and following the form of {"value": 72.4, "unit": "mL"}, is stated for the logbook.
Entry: {"value": 450, "unit": "mL"}
